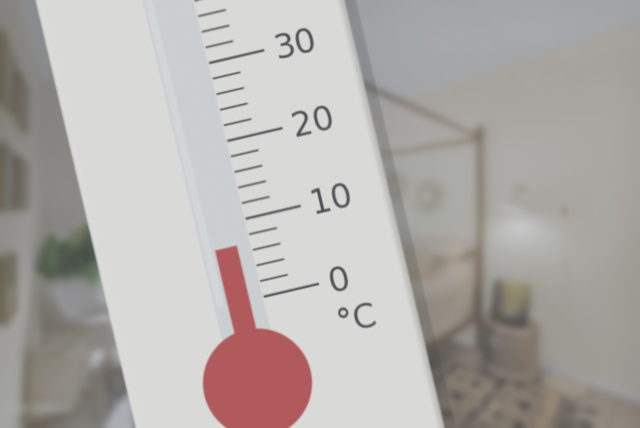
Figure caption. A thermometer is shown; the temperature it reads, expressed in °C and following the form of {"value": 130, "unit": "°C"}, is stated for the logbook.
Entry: {"value": 7, "unit": "°C"}
